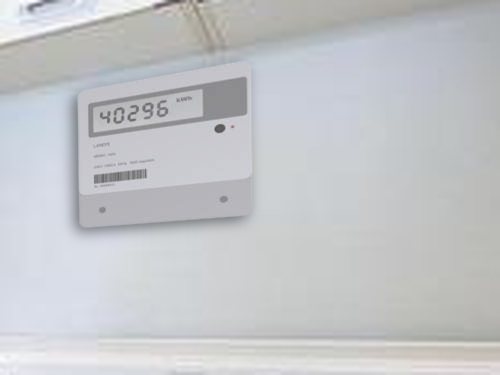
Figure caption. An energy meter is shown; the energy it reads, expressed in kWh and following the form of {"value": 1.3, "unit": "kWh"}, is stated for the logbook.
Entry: {"value": 40296, "unit": "kWh"}
